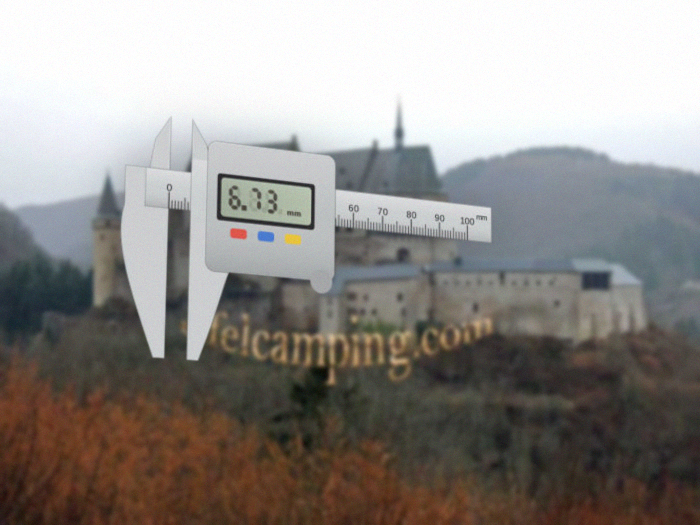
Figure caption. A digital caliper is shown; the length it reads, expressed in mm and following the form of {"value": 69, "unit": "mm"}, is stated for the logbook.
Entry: {"value": 6.73, "unit": "mm"}
